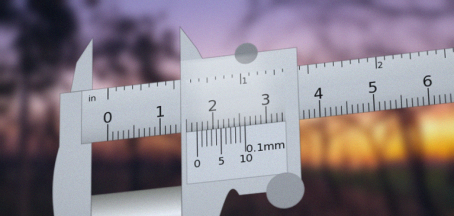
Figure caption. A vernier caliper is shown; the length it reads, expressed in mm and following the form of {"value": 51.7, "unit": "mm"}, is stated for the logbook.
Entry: {"value": 17.0, "unit": "mm"}
